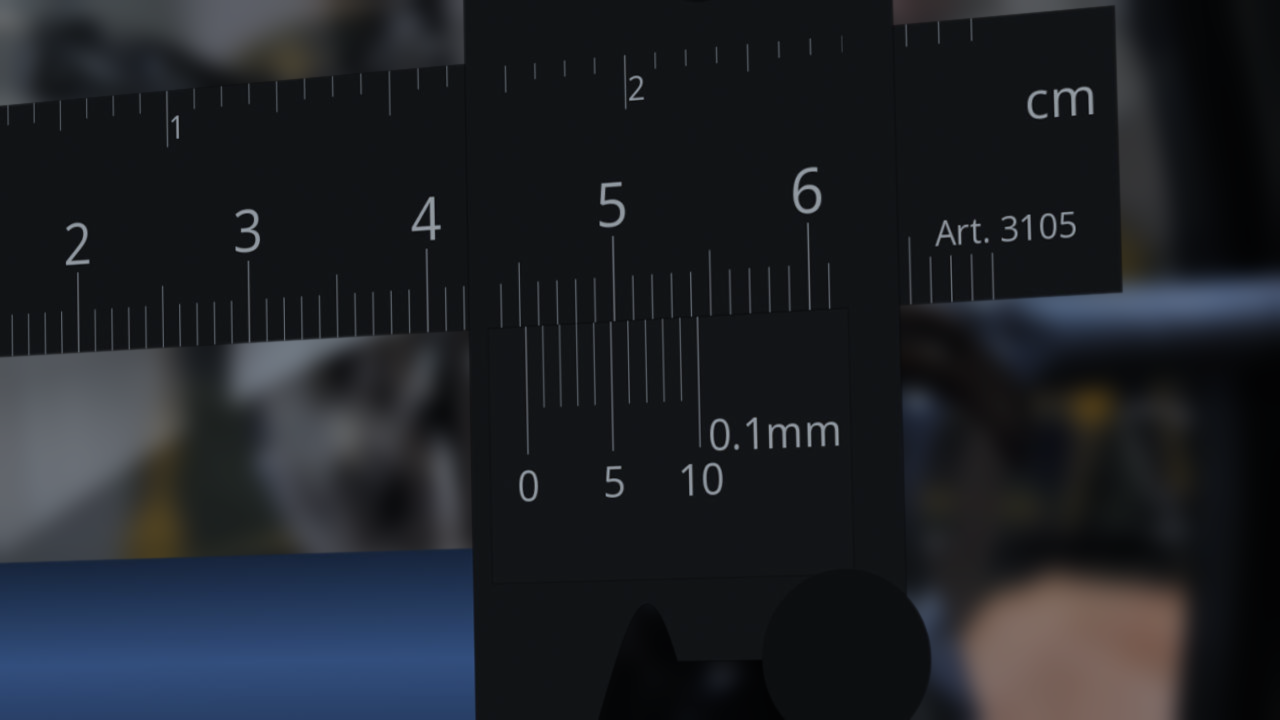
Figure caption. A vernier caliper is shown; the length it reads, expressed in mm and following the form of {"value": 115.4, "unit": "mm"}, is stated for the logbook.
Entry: {"value": 45.3, "unit": "mm"}
